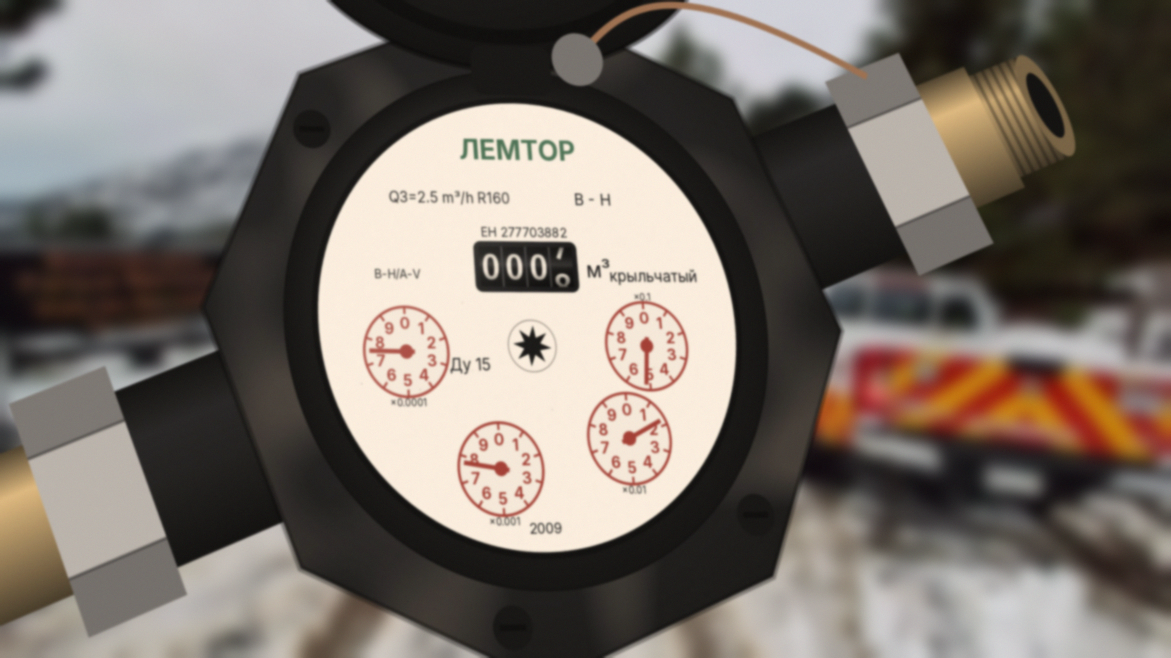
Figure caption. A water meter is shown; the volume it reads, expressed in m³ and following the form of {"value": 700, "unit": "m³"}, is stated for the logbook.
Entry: {"value": 7.5177, "unit": "m³"}
